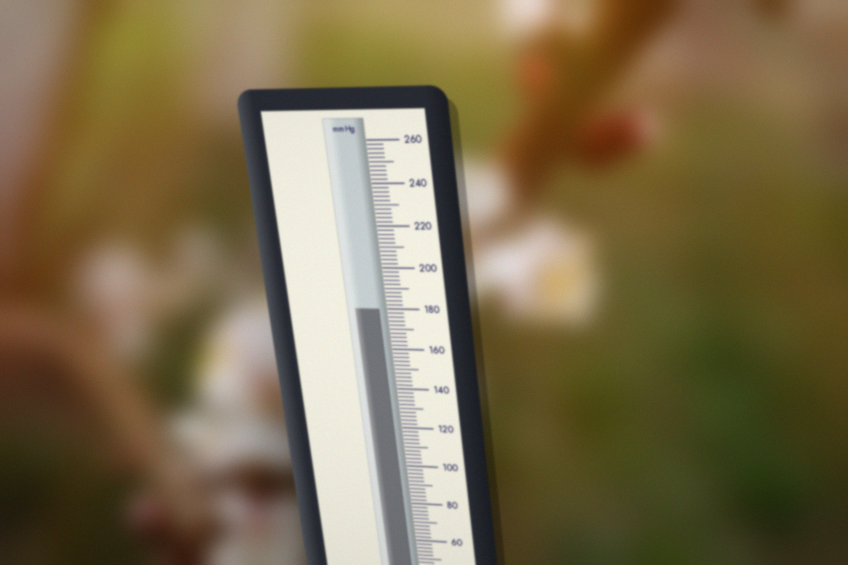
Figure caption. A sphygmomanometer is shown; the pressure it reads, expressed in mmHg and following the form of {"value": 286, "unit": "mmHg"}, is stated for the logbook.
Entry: {"value": 180, "unit": "mmHg"}
